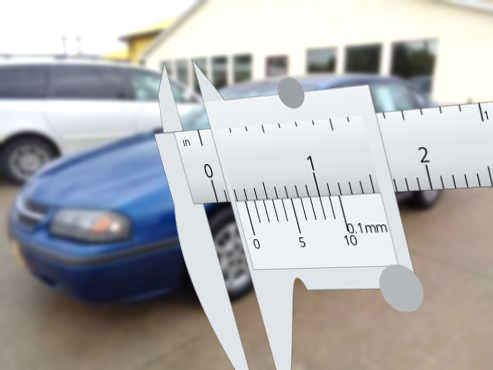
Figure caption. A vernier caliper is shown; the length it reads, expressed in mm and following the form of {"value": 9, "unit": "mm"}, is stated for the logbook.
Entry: {"value": 2.8, "unit": "mm"}
